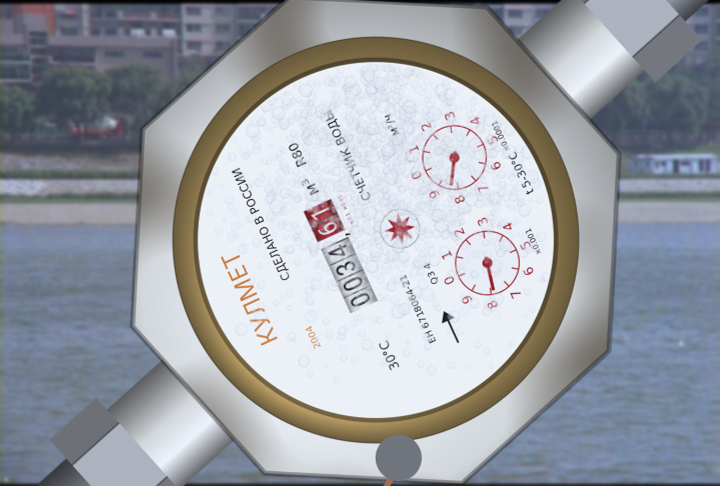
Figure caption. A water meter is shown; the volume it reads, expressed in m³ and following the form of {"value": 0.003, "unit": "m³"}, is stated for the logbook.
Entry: {"value": 34.6178, "unit": "m³"}
